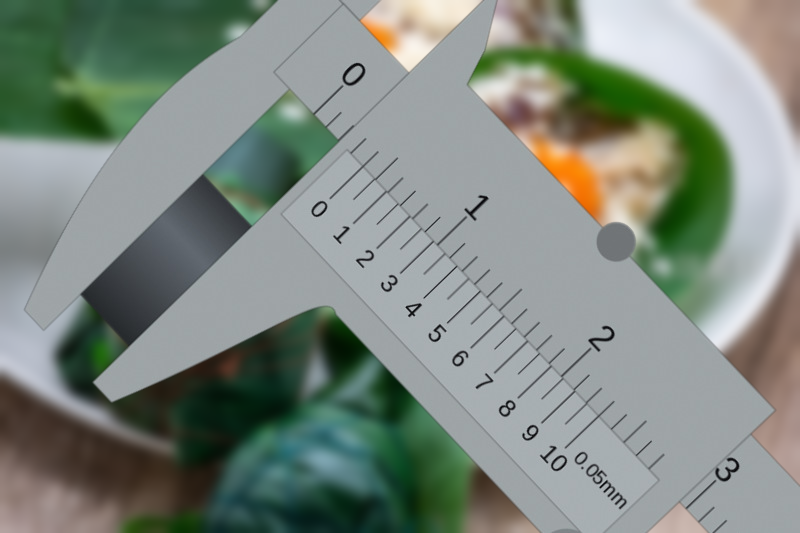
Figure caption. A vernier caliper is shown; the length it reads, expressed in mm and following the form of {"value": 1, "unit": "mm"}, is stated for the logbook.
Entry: {"value": 4.0, "unit": "mm"}
